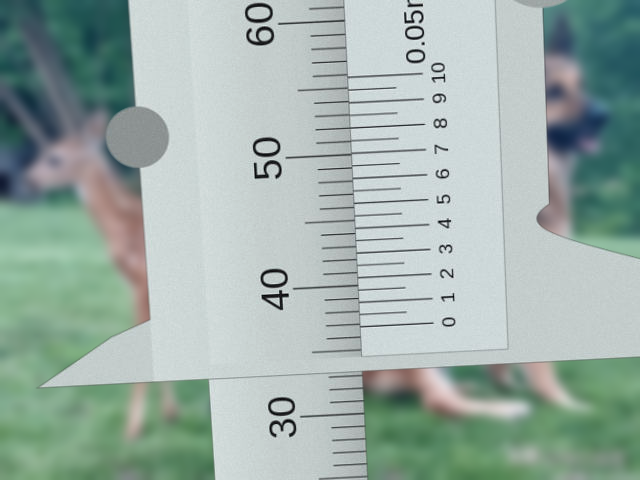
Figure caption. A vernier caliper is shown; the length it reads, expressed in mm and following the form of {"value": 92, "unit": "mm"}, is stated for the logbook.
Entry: {"value": 36.8, "unit": "mm"}
